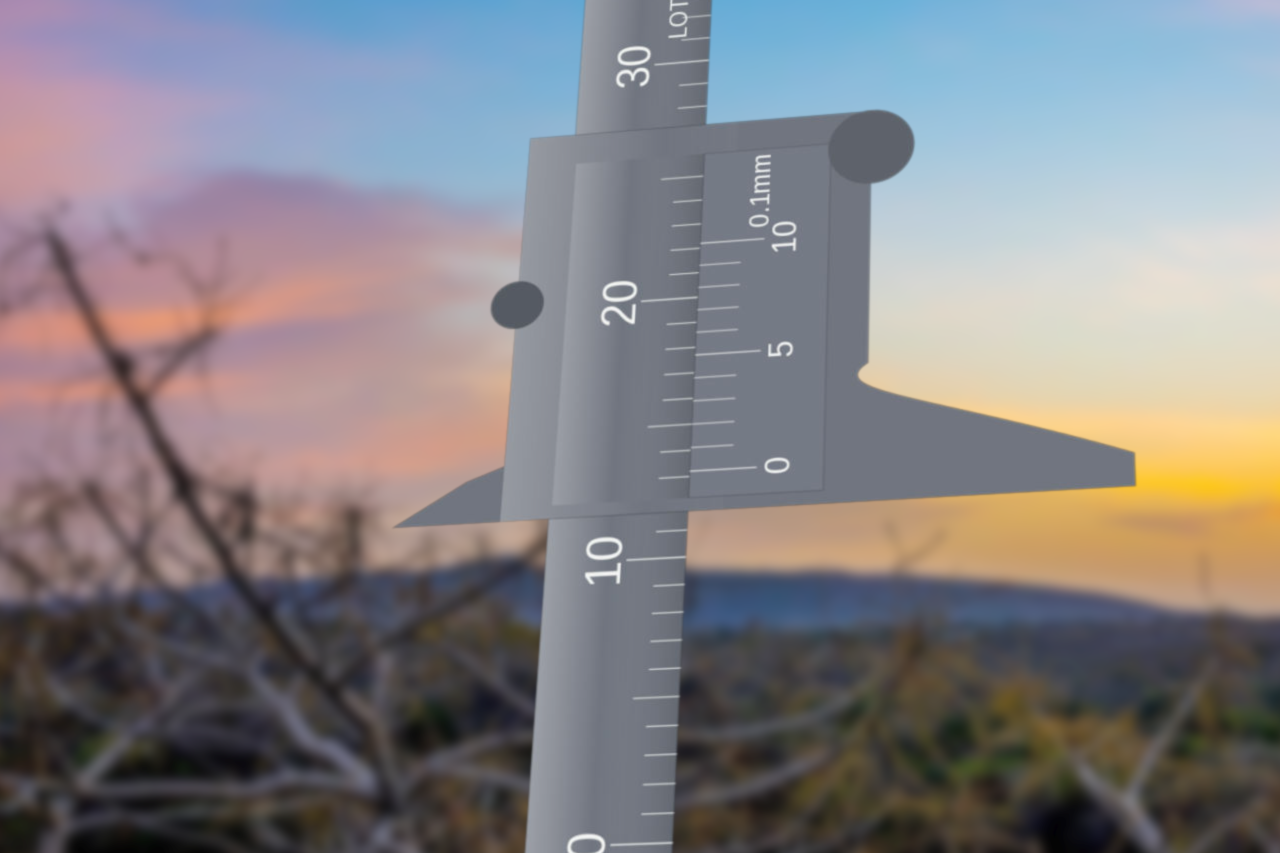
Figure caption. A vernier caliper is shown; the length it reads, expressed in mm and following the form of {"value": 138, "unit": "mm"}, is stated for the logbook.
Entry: {"value": 13.2, "unit": "mm"}
